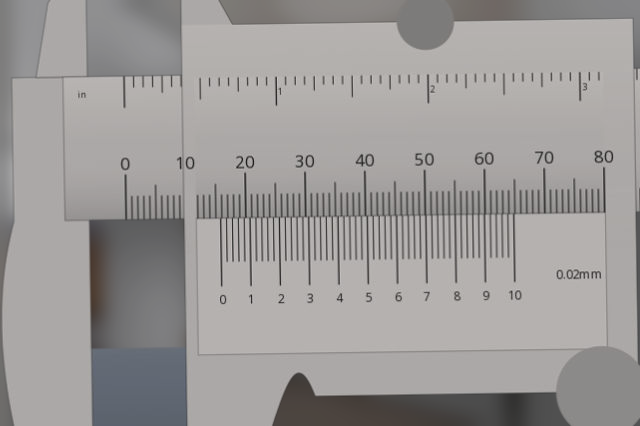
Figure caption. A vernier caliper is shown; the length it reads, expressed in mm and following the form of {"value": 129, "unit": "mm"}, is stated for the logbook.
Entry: {"value": 15.8, "unit": "mm"}
